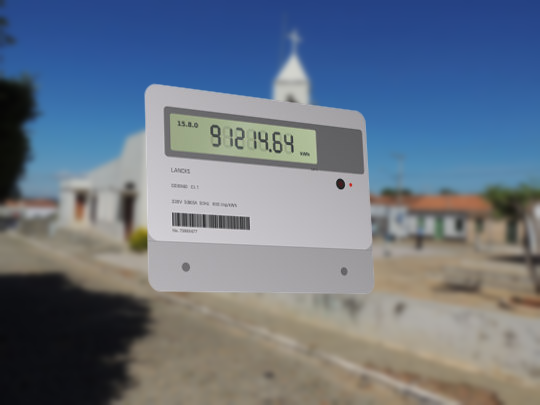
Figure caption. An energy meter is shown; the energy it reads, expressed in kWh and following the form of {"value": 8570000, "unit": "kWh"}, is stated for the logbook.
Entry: {"value": 91214.64, "unit": "kWh"}
